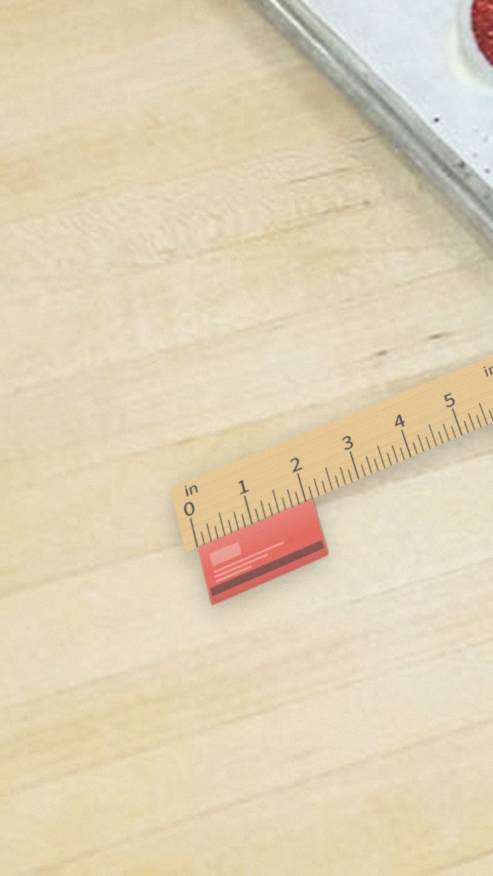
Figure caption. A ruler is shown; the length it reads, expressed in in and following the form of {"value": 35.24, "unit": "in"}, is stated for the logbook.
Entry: {"value": 2.125, "unit": "in"}
